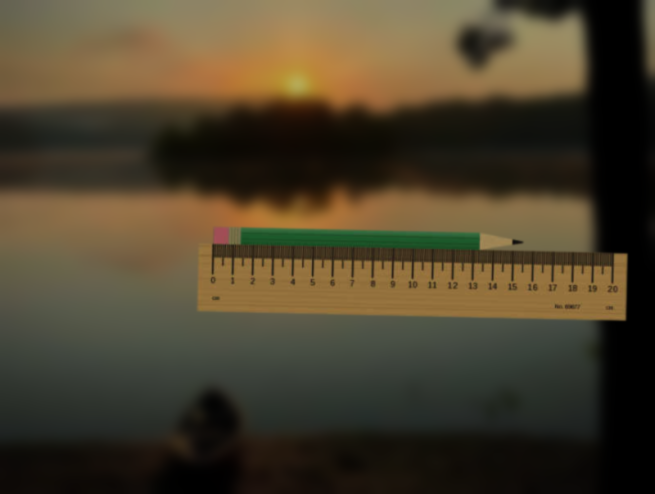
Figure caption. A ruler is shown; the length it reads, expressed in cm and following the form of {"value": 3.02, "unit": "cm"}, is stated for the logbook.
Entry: {"value": 15.5, "unit": "cm"}
